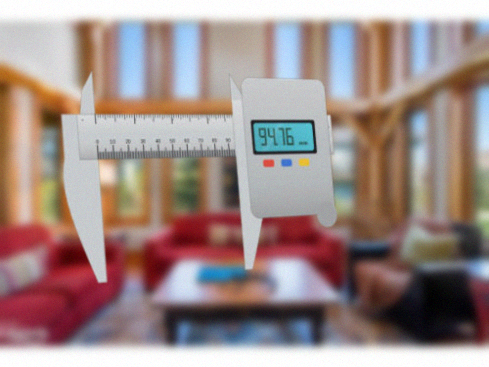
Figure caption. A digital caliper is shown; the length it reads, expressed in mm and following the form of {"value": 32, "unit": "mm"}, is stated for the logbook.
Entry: {"value": 94.76, "unit": "mm"}
